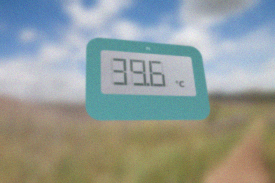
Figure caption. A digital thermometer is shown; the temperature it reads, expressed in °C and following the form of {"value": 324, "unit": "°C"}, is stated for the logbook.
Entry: {"value": 39.6, "unit": "°C"}
